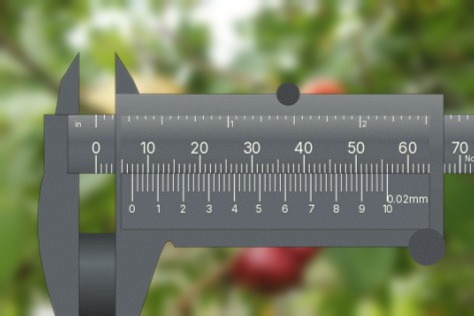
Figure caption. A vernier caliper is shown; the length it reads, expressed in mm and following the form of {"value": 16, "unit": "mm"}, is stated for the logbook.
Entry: {"value": 7.0, "unit": "mm"}
